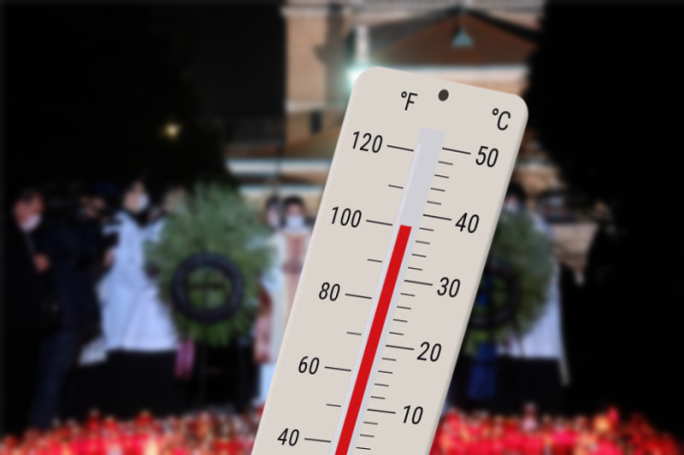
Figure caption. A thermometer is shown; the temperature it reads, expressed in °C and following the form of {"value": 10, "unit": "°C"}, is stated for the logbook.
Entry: {"value": 38, "unit": "°C"}
